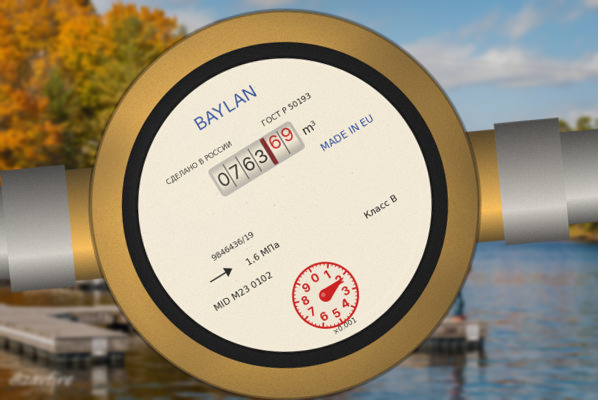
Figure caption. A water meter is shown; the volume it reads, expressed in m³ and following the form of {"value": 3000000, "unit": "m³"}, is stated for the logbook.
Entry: {"value": 763.692, "unit": "m³"}
